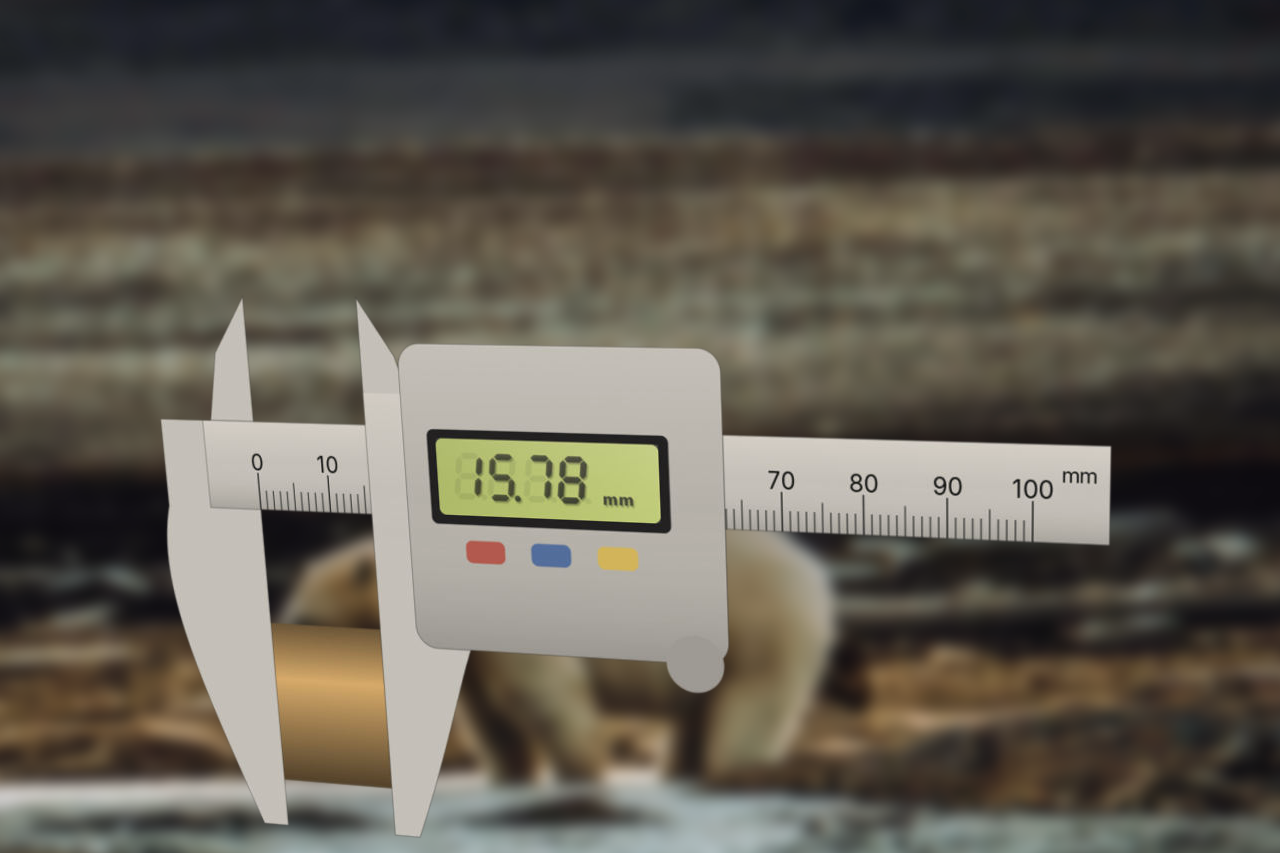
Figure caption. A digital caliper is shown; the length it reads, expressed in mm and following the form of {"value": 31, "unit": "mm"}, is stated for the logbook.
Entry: {"value": 15.78, "unit": "mm"}
